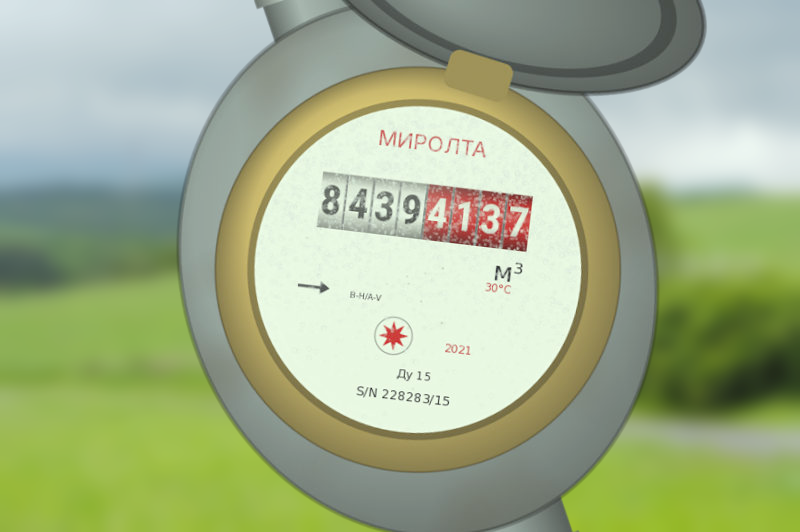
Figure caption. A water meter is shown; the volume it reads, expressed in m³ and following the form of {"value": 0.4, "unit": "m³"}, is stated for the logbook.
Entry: {"value": 8439.4137, "unit": "m³"}
